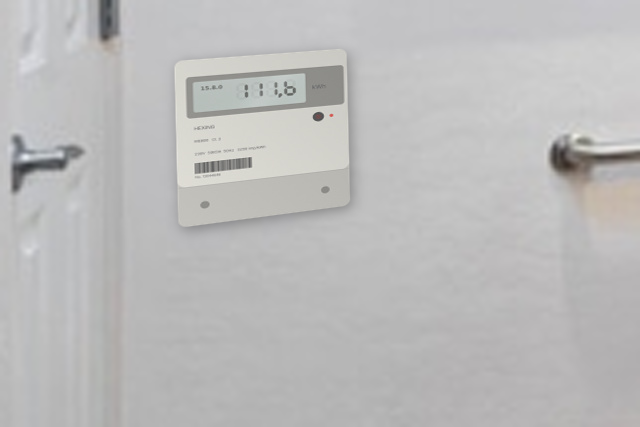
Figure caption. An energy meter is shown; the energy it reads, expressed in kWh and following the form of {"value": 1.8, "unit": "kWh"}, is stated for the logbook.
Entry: {"value": 111.6, "unit": "kWh"}
